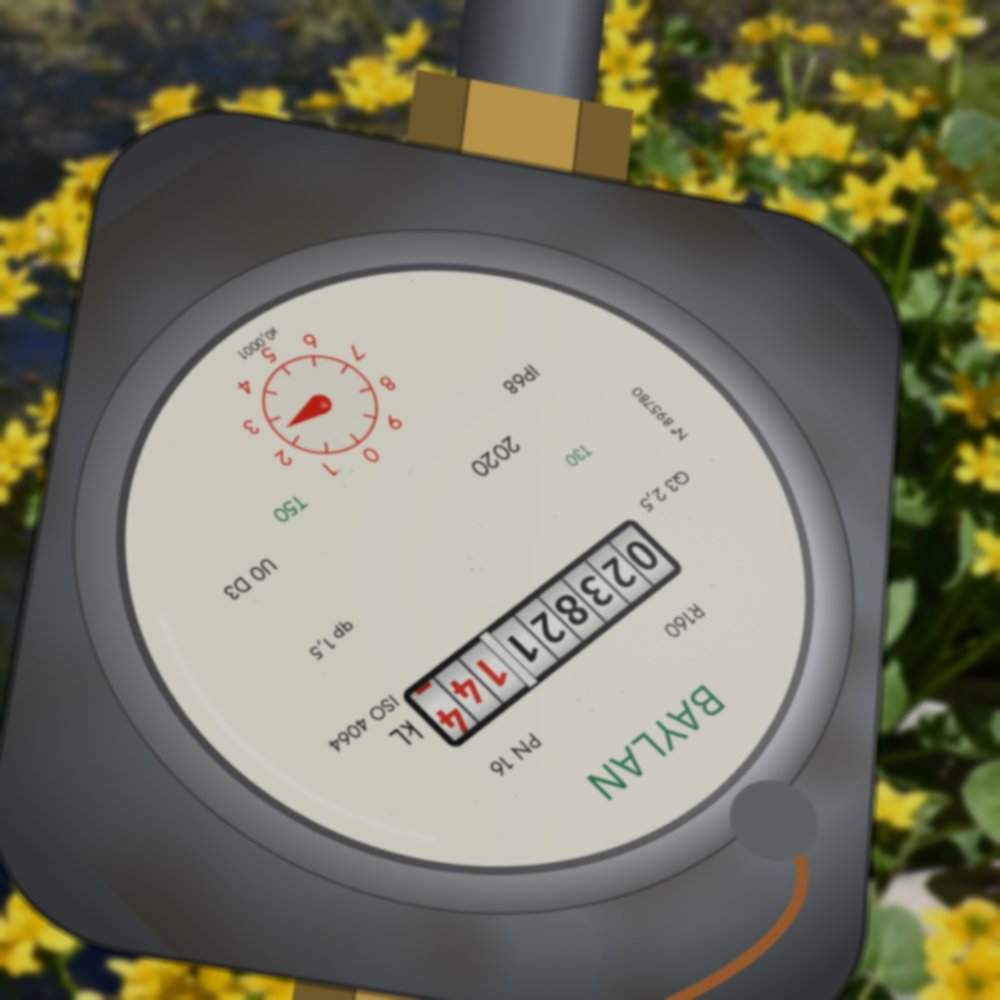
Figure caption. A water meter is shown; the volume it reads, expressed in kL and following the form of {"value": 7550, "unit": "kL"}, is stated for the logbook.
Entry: {"value": 23821.1442, "unit": "kL"}
